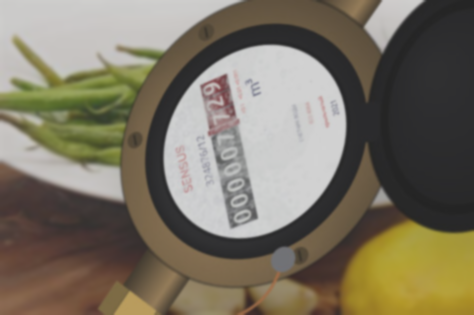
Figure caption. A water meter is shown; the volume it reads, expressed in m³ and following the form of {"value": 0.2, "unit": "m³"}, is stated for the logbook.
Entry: {"value": 7.729, "unit": "m³"}
